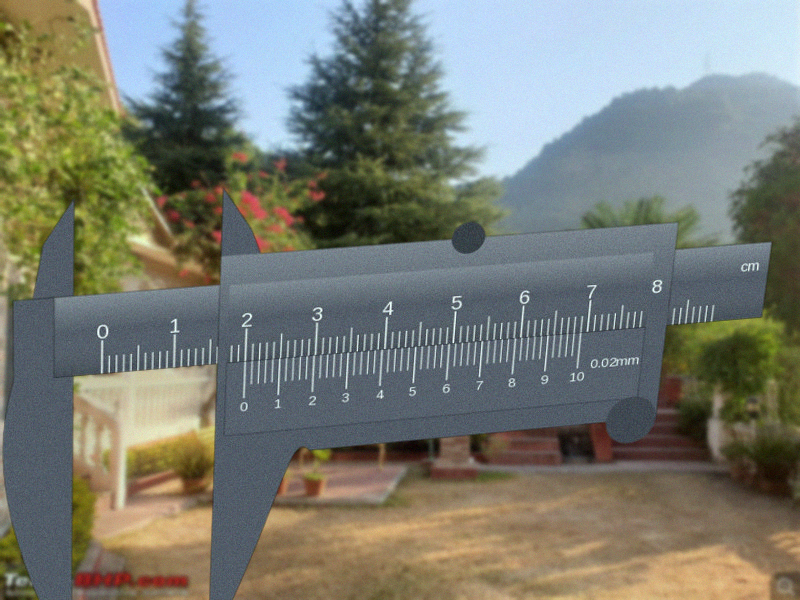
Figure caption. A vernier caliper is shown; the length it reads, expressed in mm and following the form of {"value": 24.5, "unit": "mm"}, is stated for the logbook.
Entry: {"value": 20.0, "unit": "mm"}
